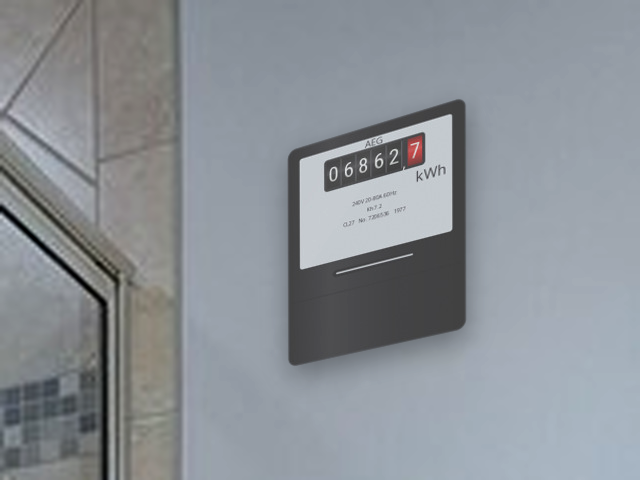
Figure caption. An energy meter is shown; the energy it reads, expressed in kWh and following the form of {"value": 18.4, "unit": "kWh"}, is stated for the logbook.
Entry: {"value": 6862.7, "unit": "kWh"}
